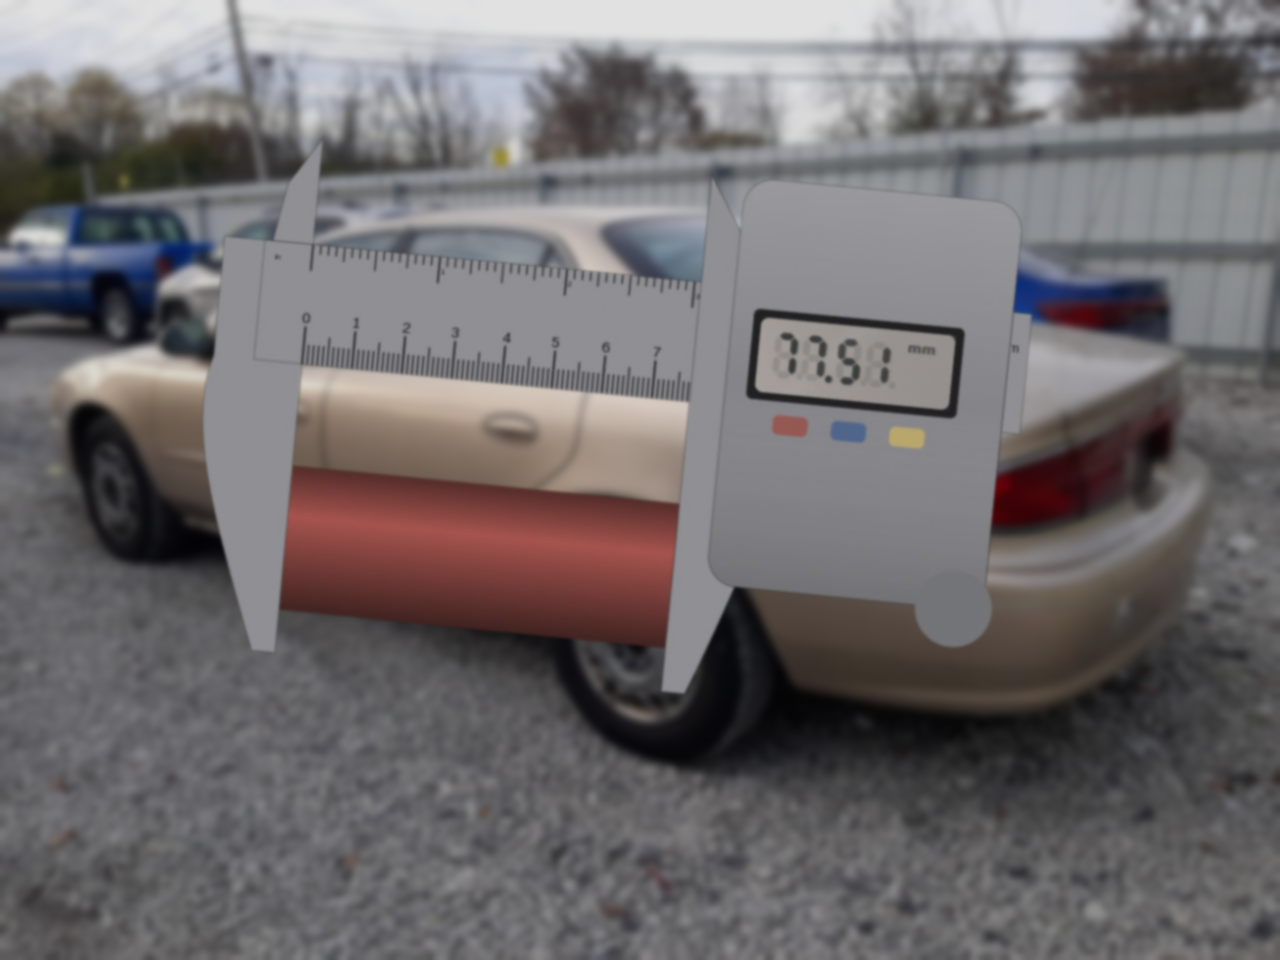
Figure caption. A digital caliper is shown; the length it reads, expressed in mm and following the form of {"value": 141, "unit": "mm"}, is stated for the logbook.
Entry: {"value": 77.51, "unit": "mm"}
